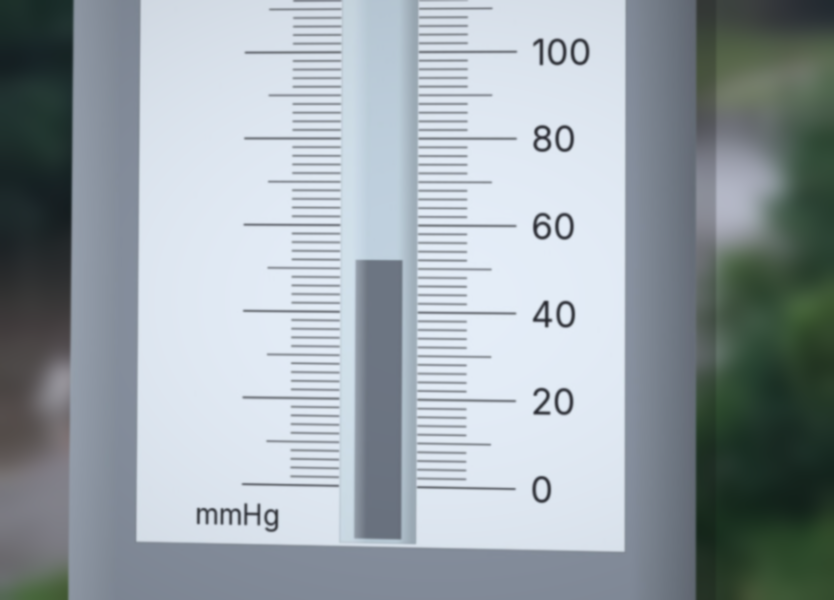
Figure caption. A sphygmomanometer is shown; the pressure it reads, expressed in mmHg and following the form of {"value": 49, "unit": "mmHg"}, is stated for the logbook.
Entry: {"value": 52, "unit": "mmHg"}
